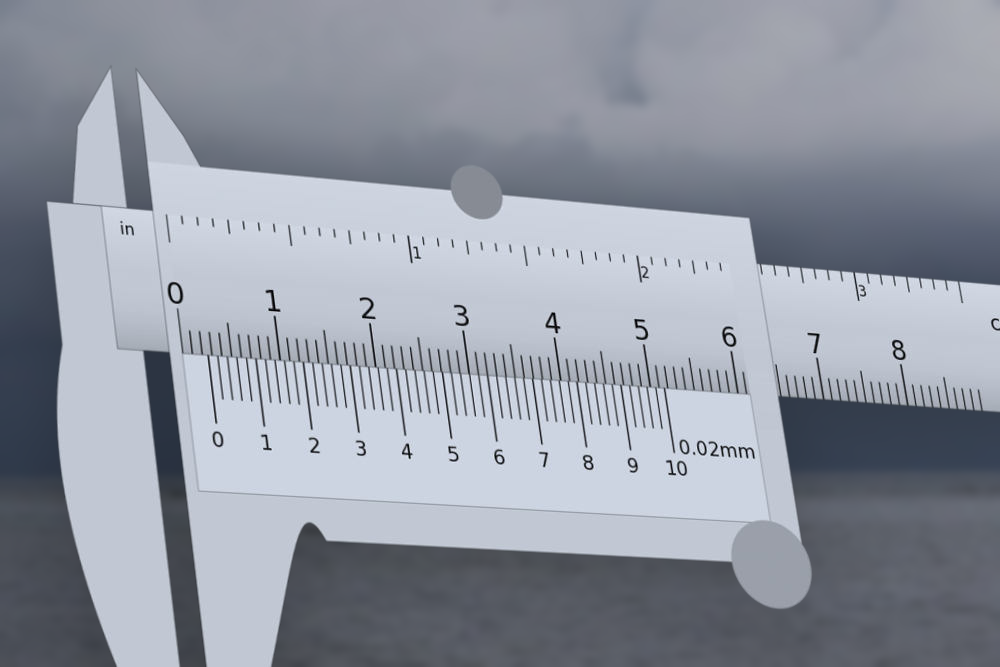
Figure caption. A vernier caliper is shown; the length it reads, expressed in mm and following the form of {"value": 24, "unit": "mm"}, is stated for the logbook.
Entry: {"value": 2.6, "unit": "mm"}
